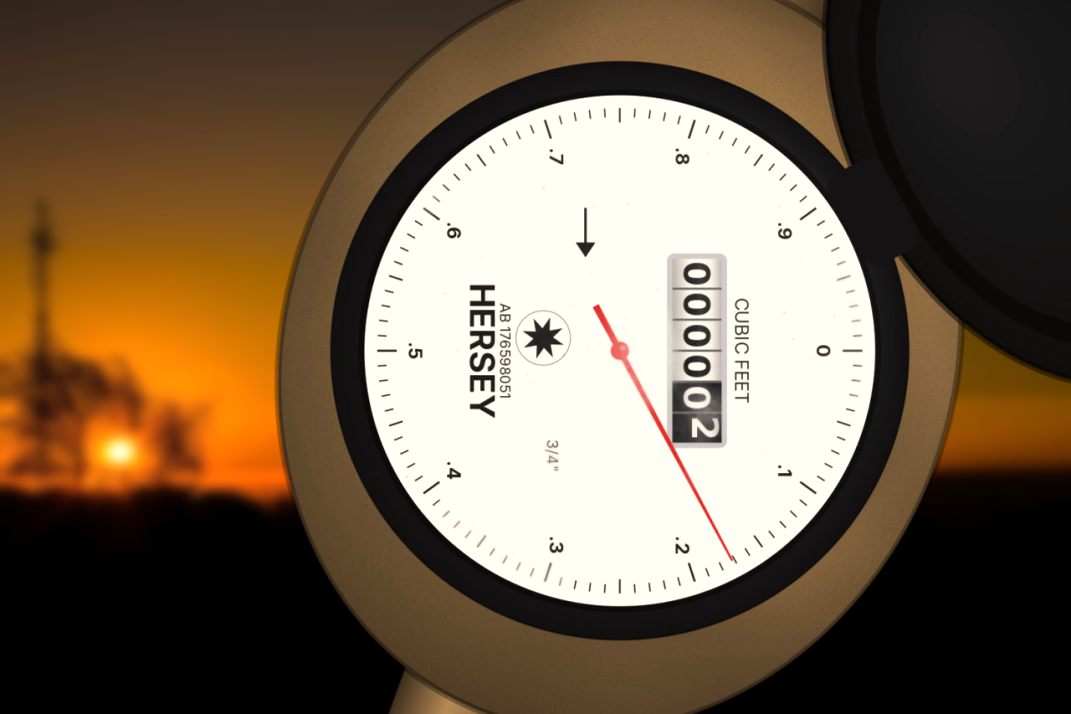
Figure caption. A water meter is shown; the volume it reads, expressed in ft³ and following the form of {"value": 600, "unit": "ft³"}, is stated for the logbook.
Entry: {"value": 2.17, "unit": "ft³"}
